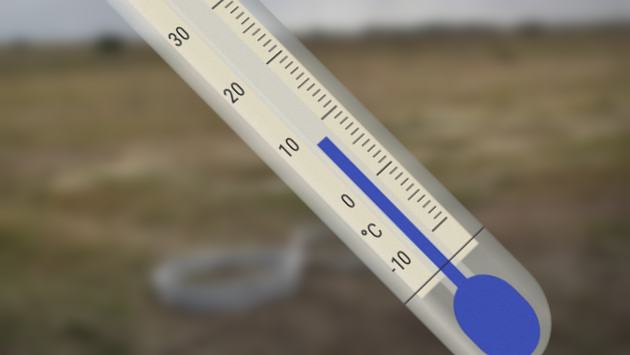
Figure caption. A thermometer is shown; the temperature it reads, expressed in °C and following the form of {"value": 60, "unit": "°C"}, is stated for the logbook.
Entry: {"value": 8, "unit": "°C"}
